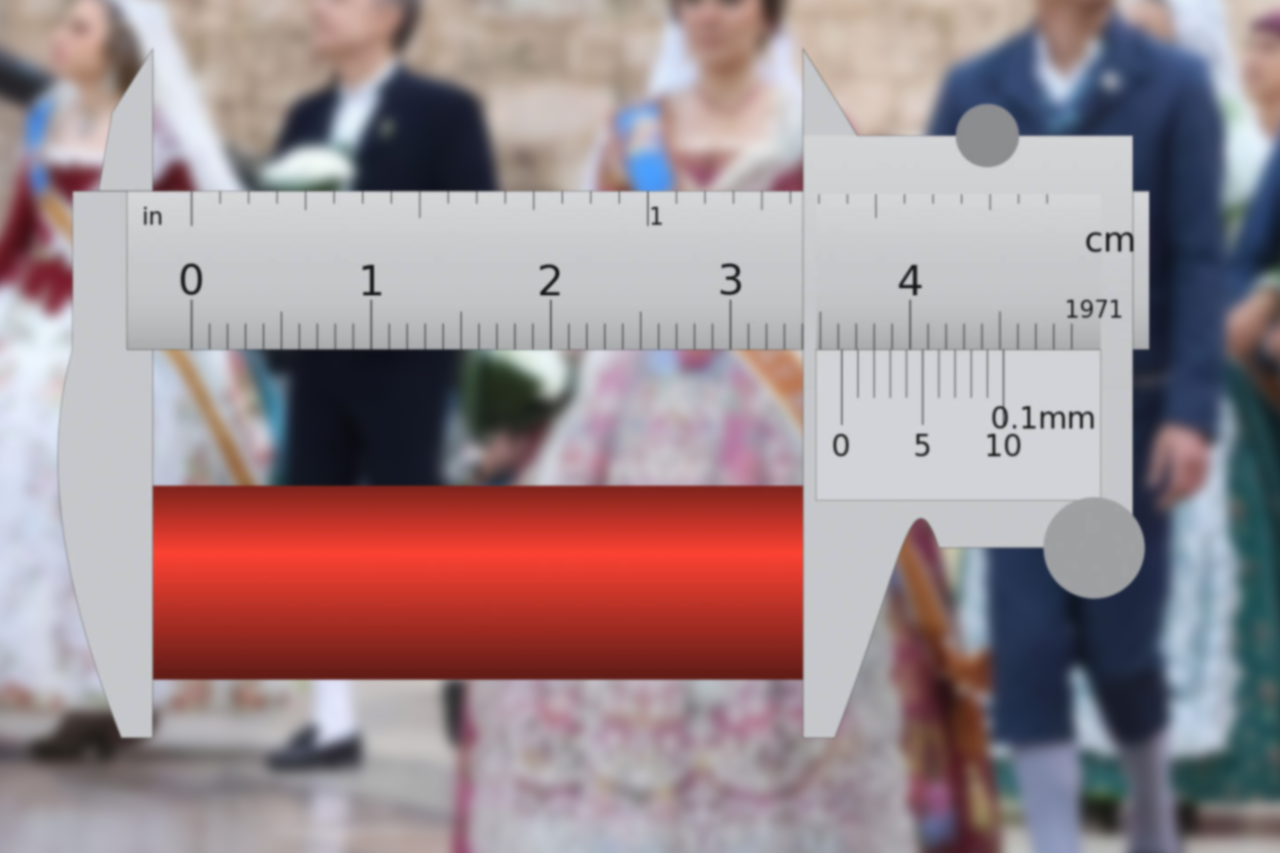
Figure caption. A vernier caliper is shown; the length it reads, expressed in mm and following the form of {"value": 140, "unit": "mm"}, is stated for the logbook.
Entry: {"value": 36.2, "unit": "mm"}
